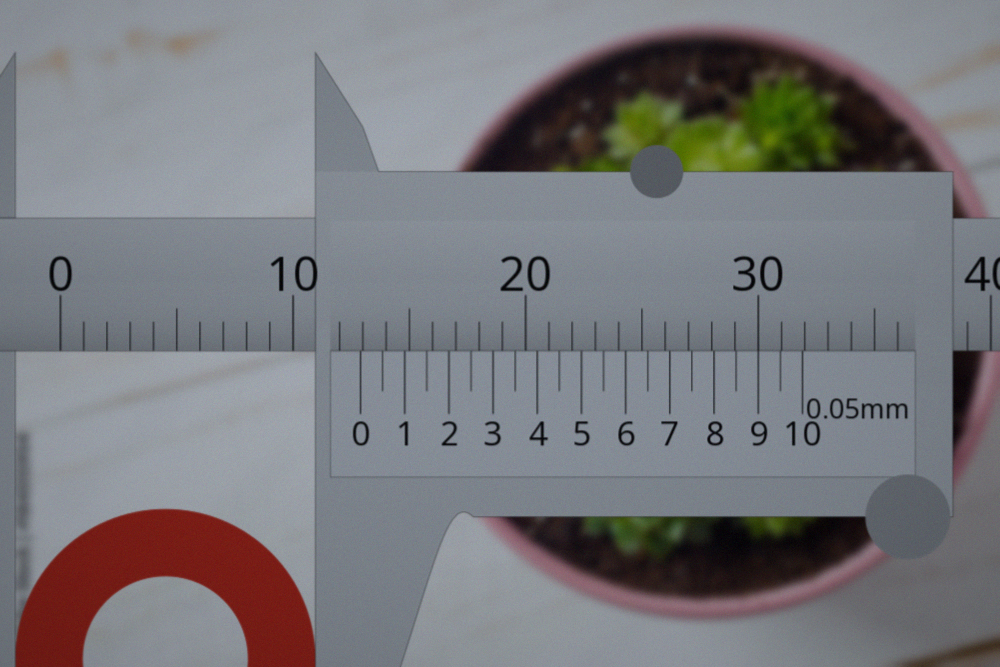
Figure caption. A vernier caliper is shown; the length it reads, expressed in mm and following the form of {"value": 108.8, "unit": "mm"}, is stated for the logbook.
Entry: {"value": 12.9, "unit": "mm"}
